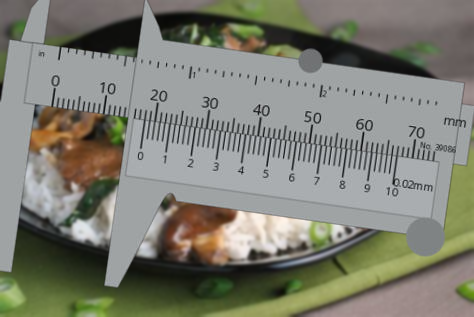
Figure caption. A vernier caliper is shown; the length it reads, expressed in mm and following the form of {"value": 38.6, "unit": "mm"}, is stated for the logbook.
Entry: {"value": 18.0, "unit": "mm"}
